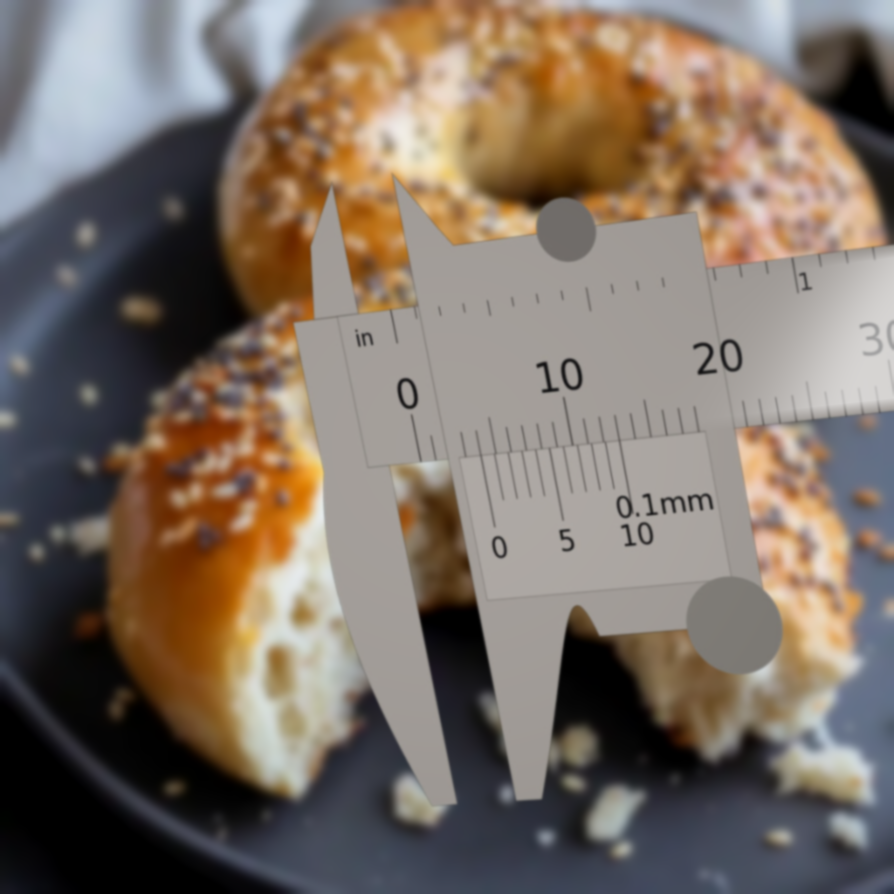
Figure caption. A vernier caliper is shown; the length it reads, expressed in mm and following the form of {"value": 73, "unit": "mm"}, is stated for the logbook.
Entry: {"value": 4.0, "unit": "mm"}
